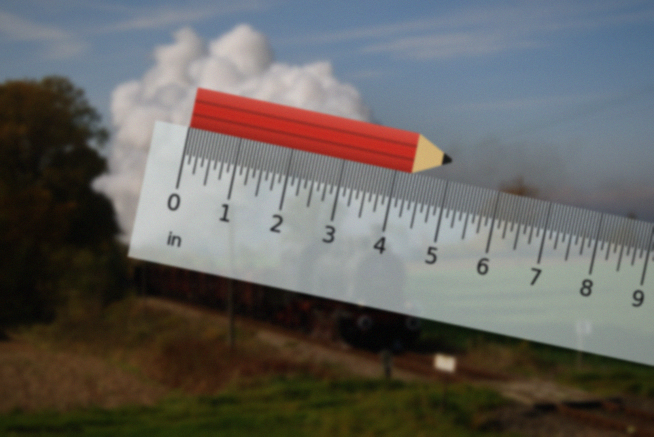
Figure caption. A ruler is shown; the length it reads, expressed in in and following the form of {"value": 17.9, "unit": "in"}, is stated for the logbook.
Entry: {"value": 5, "unit": "in"}
